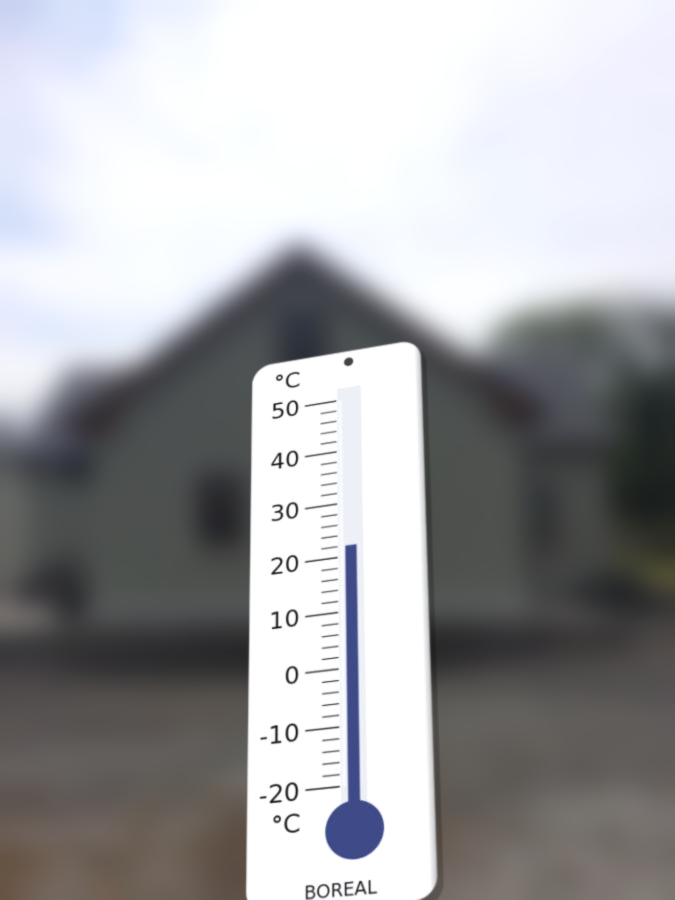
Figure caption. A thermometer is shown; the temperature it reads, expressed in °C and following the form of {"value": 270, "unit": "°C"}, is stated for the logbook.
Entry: {"value": 22, "unit": "°C"}
